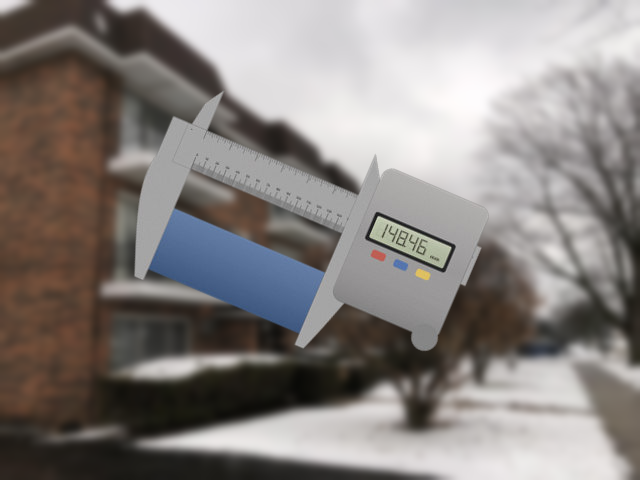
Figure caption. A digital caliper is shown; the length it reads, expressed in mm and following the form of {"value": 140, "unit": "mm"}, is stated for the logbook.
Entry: {"value": 148.46, "unit": "mm"}
